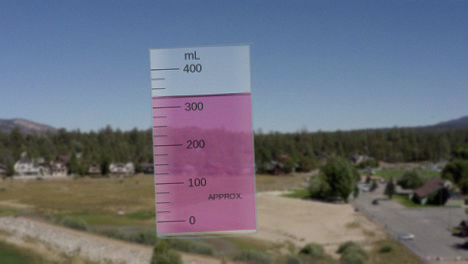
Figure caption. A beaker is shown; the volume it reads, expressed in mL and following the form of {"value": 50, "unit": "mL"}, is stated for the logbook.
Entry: {"value": 325, "unit": "mL"}
